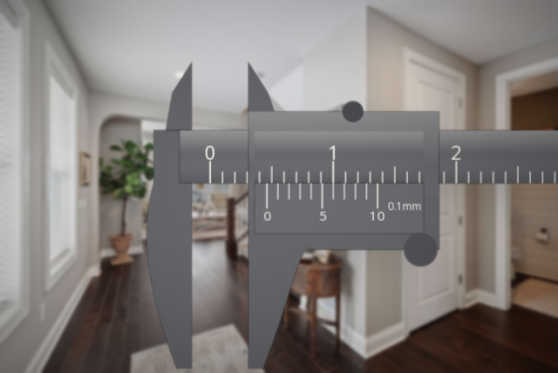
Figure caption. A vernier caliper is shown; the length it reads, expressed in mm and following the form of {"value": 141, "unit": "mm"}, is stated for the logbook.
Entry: {"value": 4.6, "unit": "mm"}
